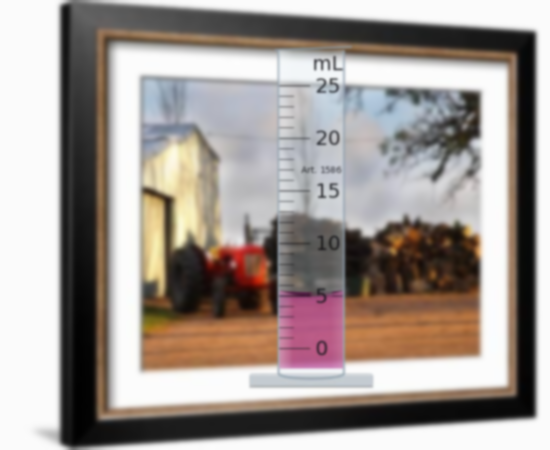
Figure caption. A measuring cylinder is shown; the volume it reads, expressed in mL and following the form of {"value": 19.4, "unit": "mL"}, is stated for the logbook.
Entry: {"value": 5, "unit": "mL"}
